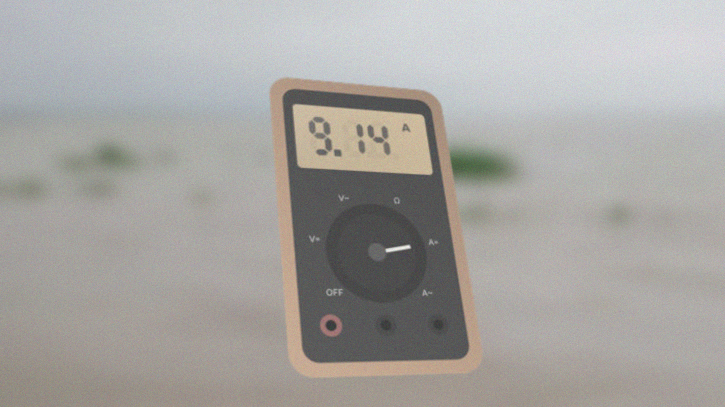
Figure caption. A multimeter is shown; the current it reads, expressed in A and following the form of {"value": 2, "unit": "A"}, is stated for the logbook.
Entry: {"value": 9.14, "unit": "A"}
